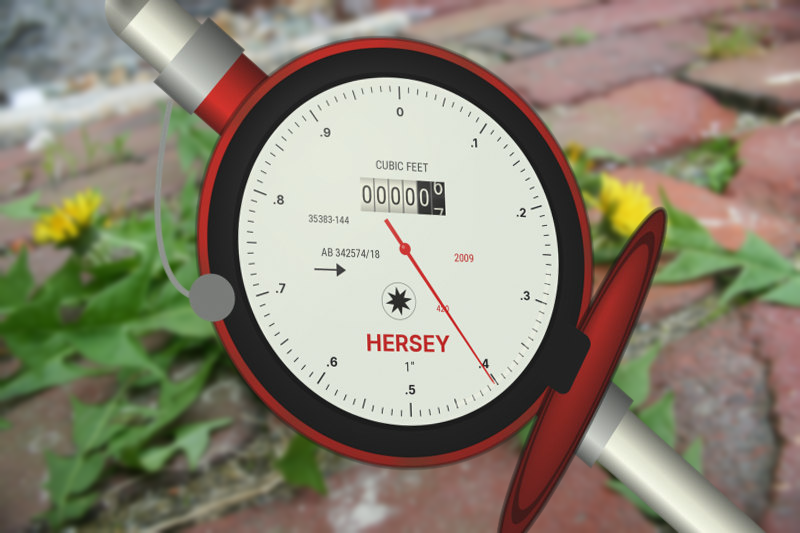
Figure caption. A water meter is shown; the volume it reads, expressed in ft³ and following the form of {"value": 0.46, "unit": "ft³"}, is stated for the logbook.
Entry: {"value": 6.40, "unit": "ft³"}
